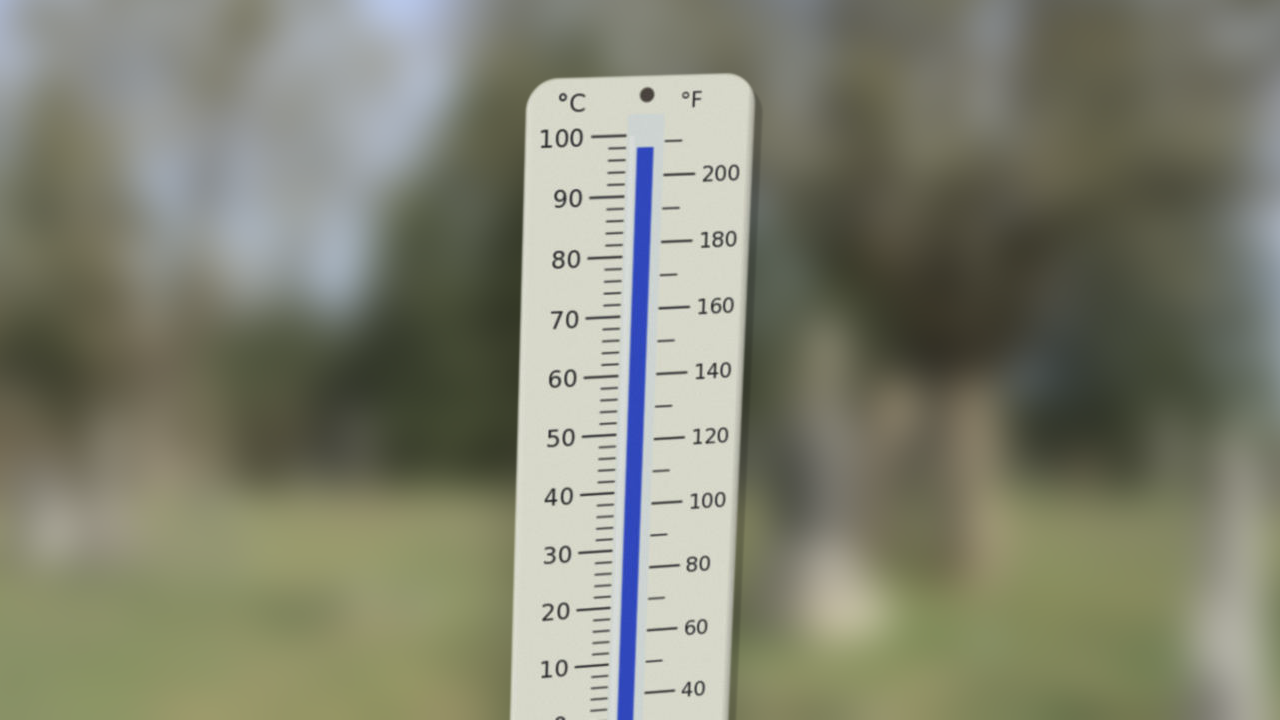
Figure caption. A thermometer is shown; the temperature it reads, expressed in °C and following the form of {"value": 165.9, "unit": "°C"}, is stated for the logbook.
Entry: {"value": 98, "unit": "°C"}
